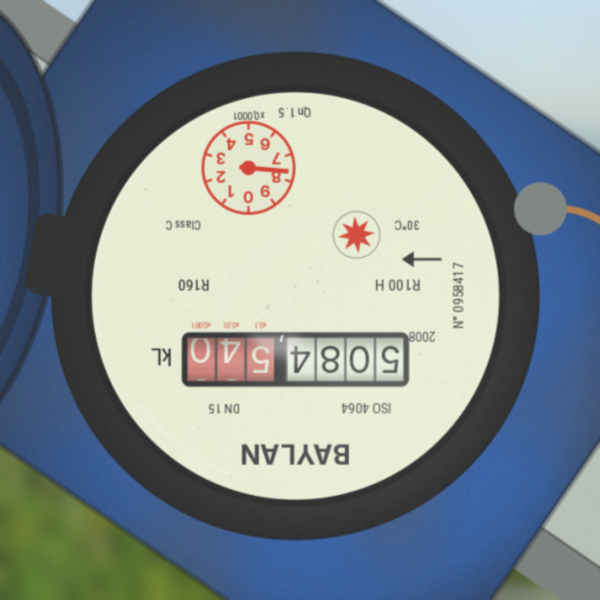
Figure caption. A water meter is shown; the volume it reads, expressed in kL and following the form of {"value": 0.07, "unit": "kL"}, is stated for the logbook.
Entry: {"value": 5084.5397, "unit": "kL"}
